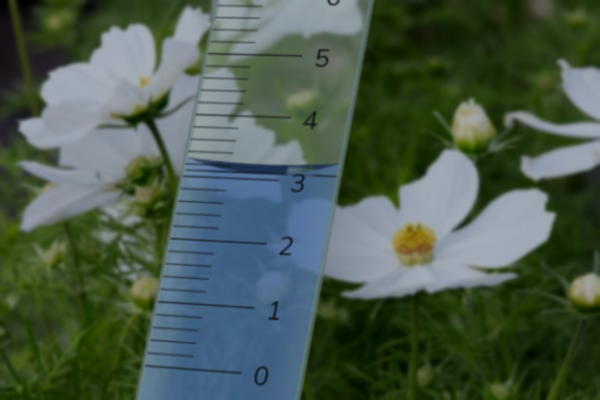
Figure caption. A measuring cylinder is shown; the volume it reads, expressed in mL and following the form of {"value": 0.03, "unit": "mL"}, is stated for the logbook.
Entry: {"value": 3.1, "unit": "mL"}
